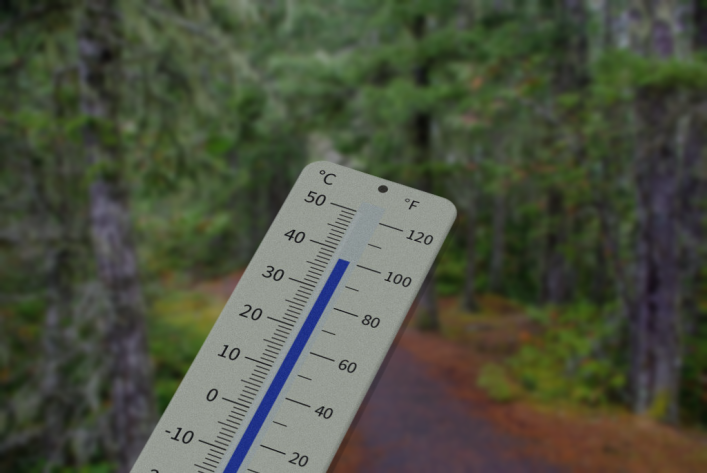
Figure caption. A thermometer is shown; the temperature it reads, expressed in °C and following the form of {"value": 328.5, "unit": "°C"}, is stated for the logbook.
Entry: {"value": 38, "unit": "°C"}
